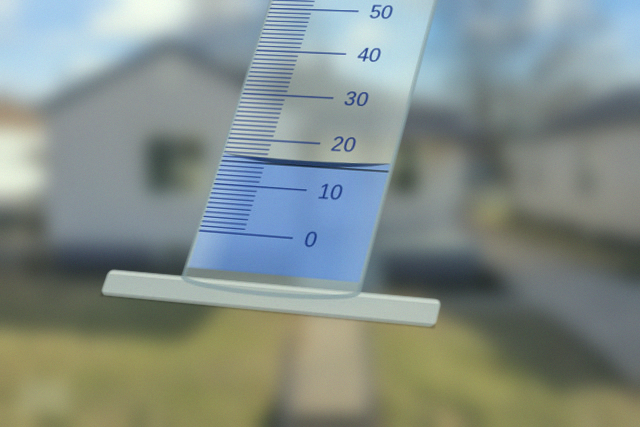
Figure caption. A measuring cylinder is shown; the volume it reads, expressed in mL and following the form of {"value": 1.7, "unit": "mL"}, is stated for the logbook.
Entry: {"value": 15, "unit": "mL"}
